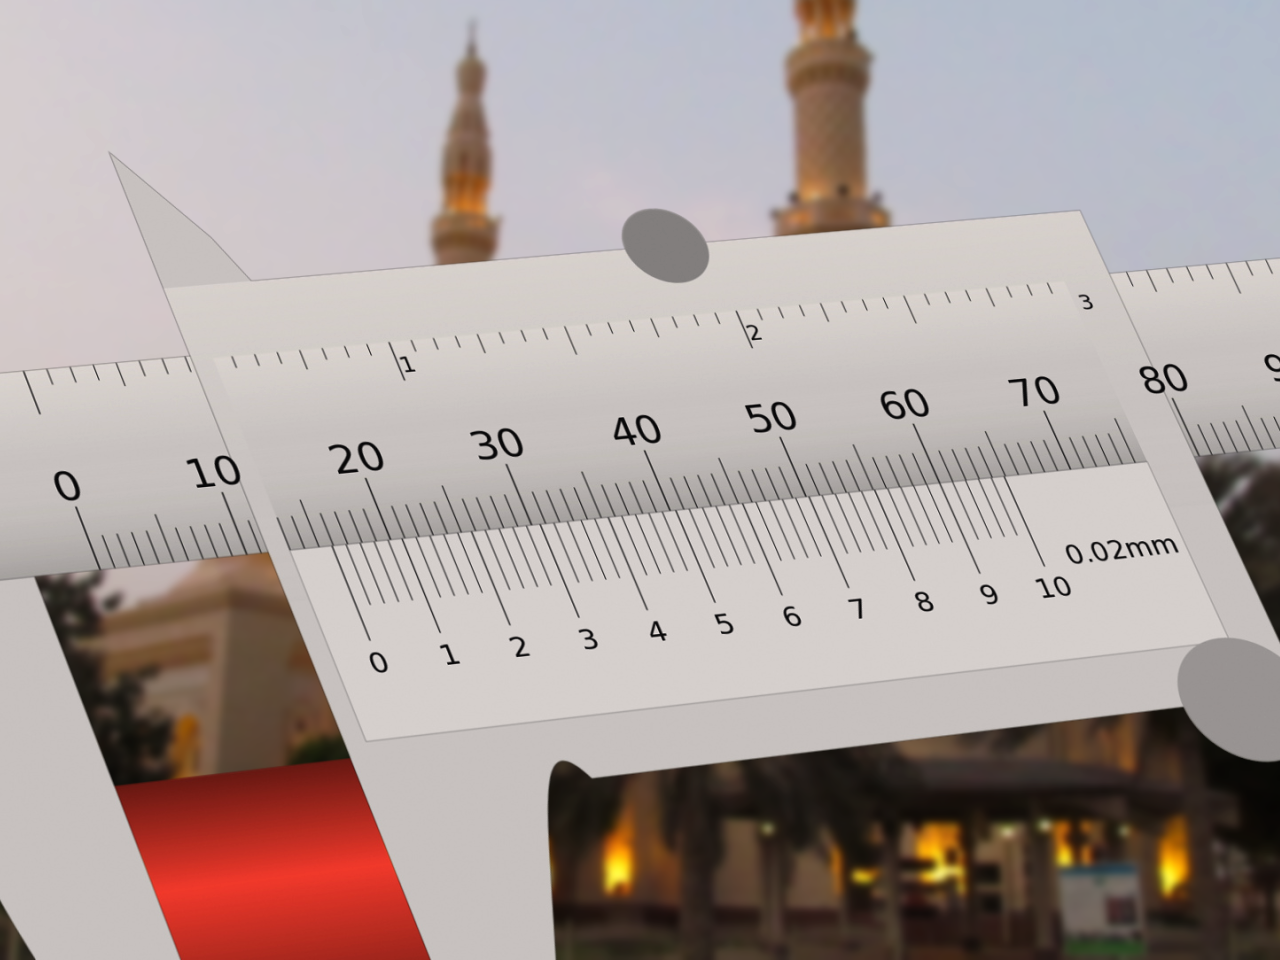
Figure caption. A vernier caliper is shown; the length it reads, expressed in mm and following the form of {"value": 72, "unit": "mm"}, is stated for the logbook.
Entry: {"value": 15.9, "unit": "mm"}
